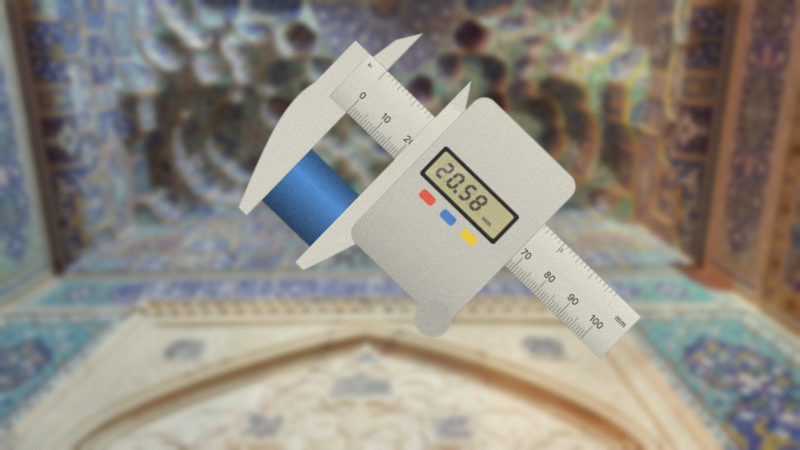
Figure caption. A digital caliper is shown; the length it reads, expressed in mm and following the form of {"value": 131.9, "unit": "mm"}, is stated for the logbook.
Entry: {"value": 20.58, "unit": "mm"}
